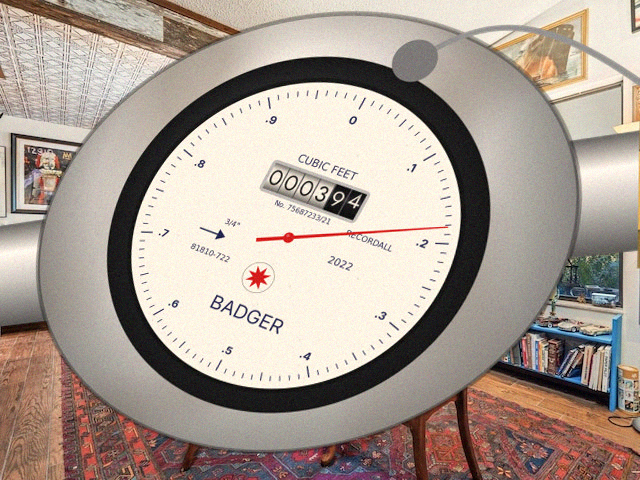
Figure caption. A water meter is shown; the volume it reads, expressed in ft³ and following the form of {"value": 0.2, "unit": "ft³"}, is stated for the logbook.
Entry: {"value": 394.18, "unit": "ft³"}
